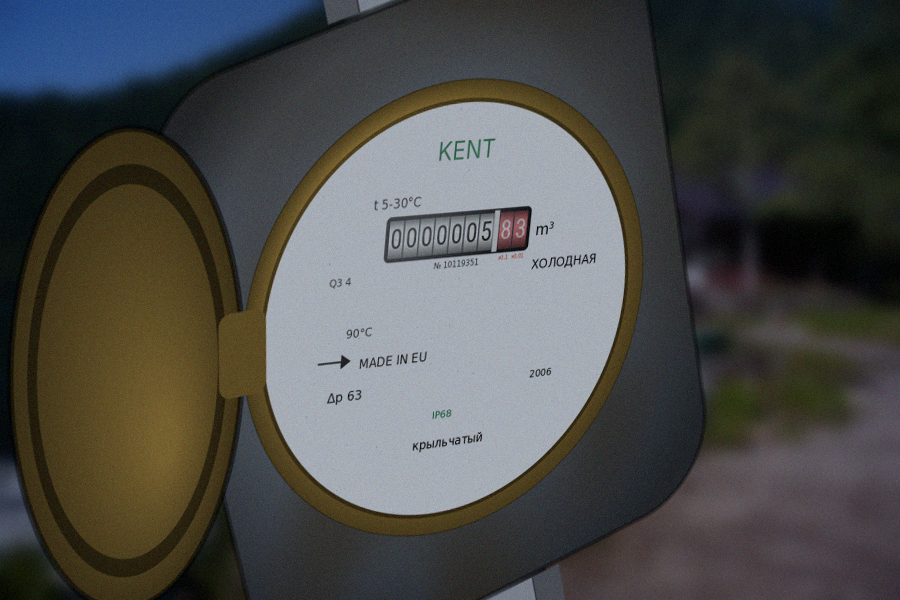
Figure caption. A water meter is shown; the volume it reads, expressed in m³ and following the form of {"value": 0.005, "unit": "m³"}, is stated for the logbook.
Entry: {"value": 5.83, "unit": "m³"}
